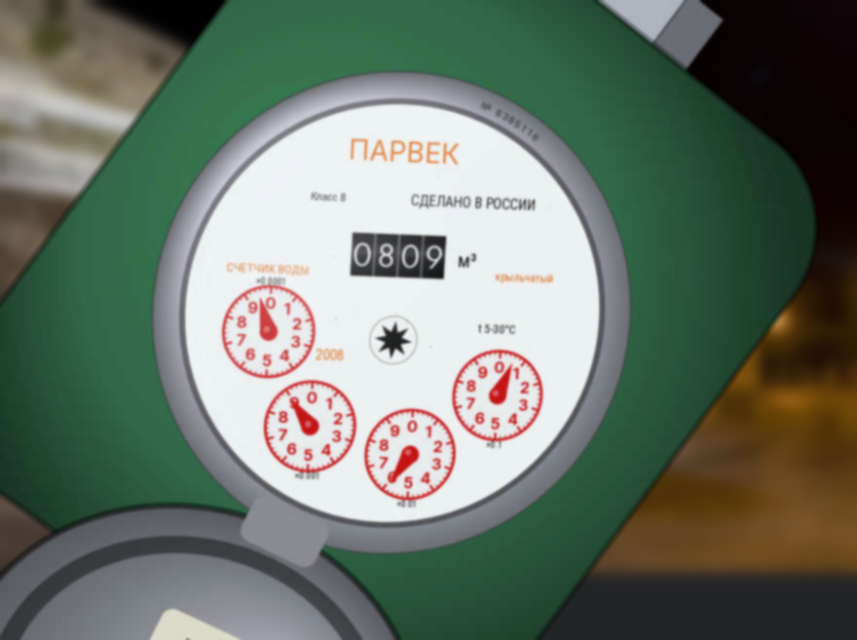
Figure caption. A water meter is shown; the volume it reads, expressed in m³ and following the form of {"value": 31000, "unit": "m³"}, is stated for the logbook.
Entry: {"value": 809.0589, "unit": "m³"}
